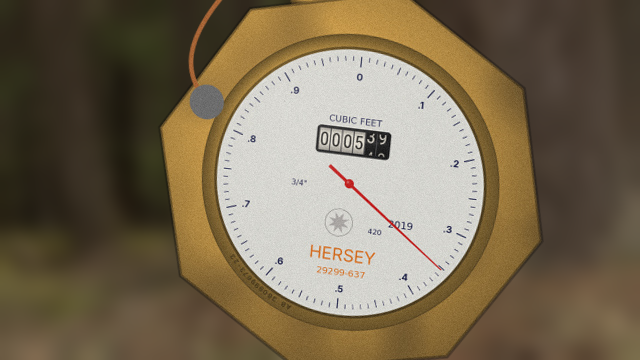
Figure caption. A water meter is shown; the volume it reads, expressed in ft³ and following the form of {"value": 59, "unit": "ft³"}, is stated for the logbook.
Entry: {"value": 539.35, "unit": "ft³"}
